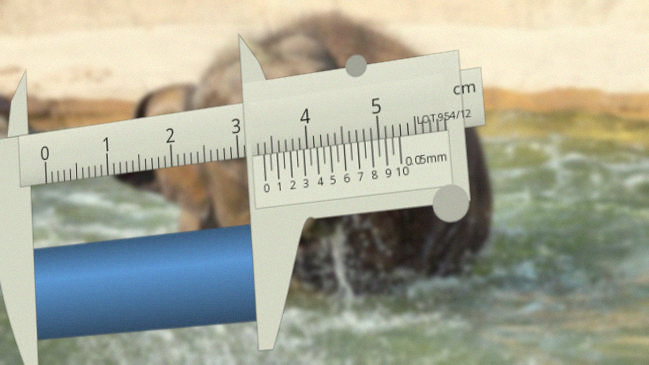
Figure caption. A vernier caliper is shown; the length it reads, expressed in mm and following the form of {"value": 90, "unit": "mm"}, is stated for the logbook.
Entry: {"value": 33.8, "unit": "mm"}
